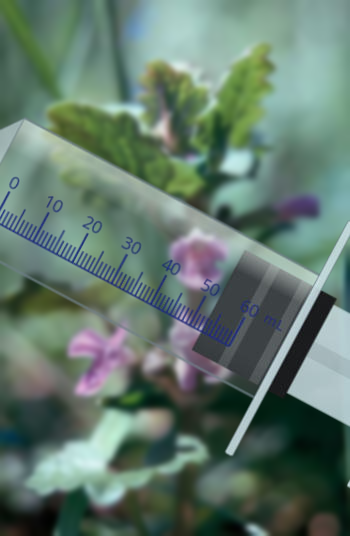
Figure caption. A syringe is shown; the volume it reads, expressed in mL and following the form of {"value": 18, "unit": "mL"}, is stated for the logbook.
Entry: {"value": 53, "unit": "mL"}
